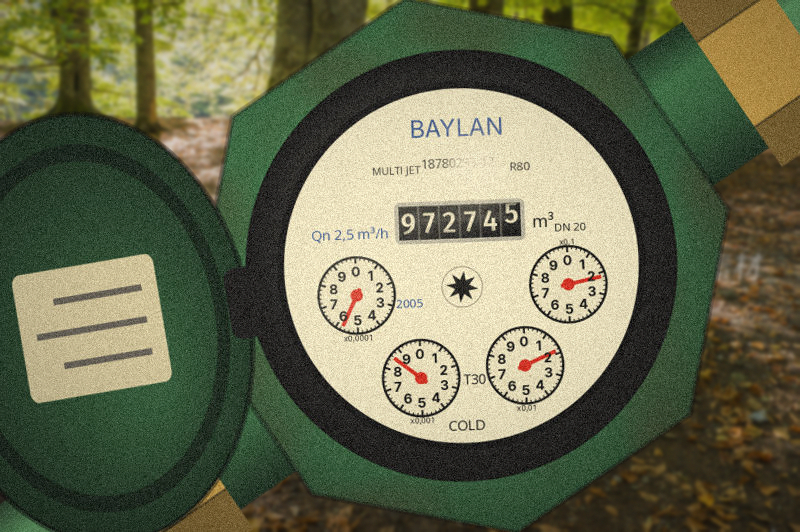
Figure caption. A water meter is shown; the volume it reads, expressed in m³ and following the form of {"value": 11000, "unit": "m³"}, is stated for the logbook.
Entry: {"value": 972745.2185, "unit": "m³"}
